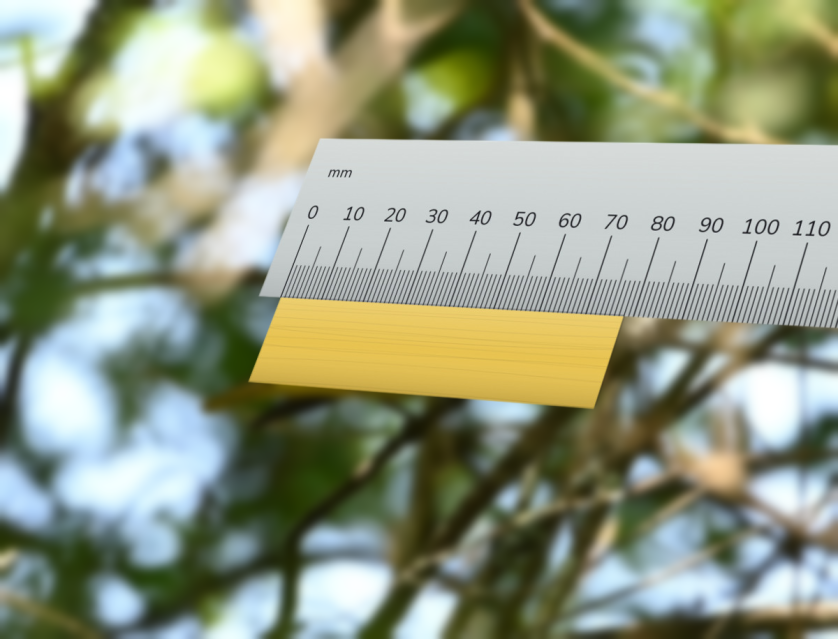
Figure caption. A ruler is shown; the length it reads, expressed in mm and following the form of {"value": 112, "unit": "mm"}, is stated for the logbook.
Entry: {"value": 78, "unit": "mm"}
